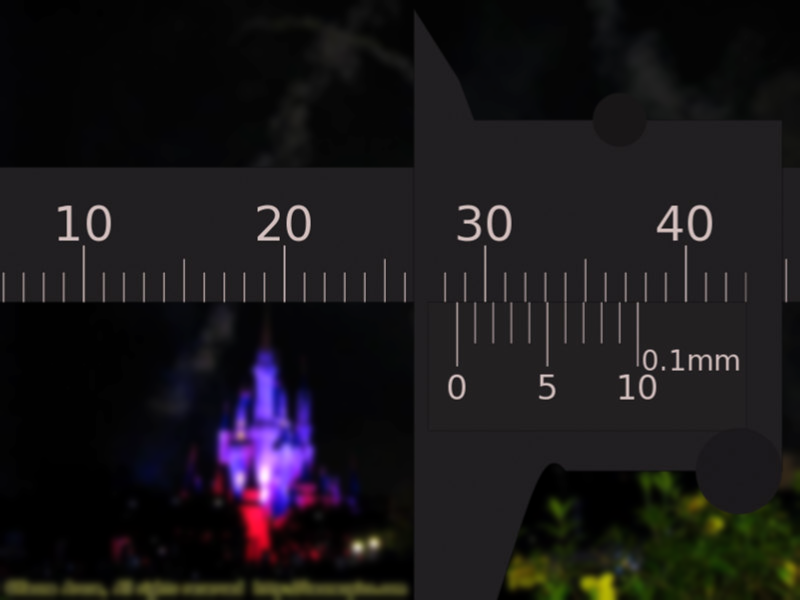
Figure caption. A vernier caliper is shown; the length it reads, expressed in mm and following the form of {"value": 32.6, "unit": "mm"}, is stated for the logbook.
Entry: {"value": 28.6, "unit": "mm"}
